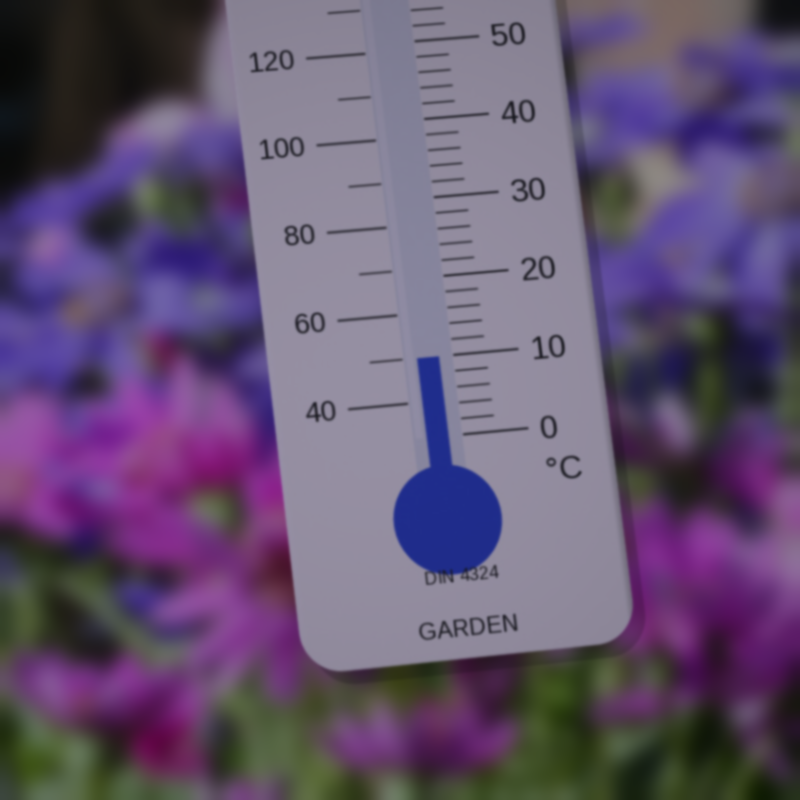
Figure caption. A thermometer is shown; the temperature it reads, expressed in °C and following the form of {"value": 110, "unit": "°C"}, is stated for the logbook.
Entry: {"value": 10, "unit": "°C"}
